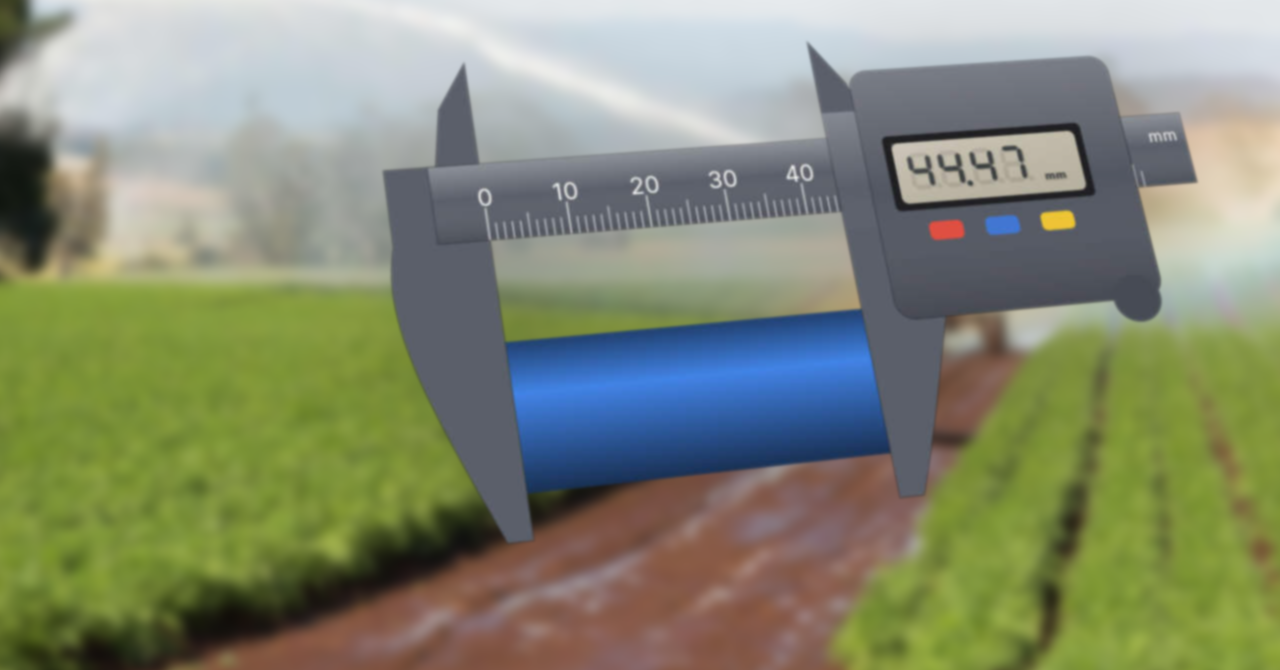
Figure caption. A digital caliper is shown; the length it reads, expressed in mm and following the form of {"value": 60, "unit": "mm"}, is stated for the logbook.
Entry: {"value": 44.47, "unit": "mm"}
